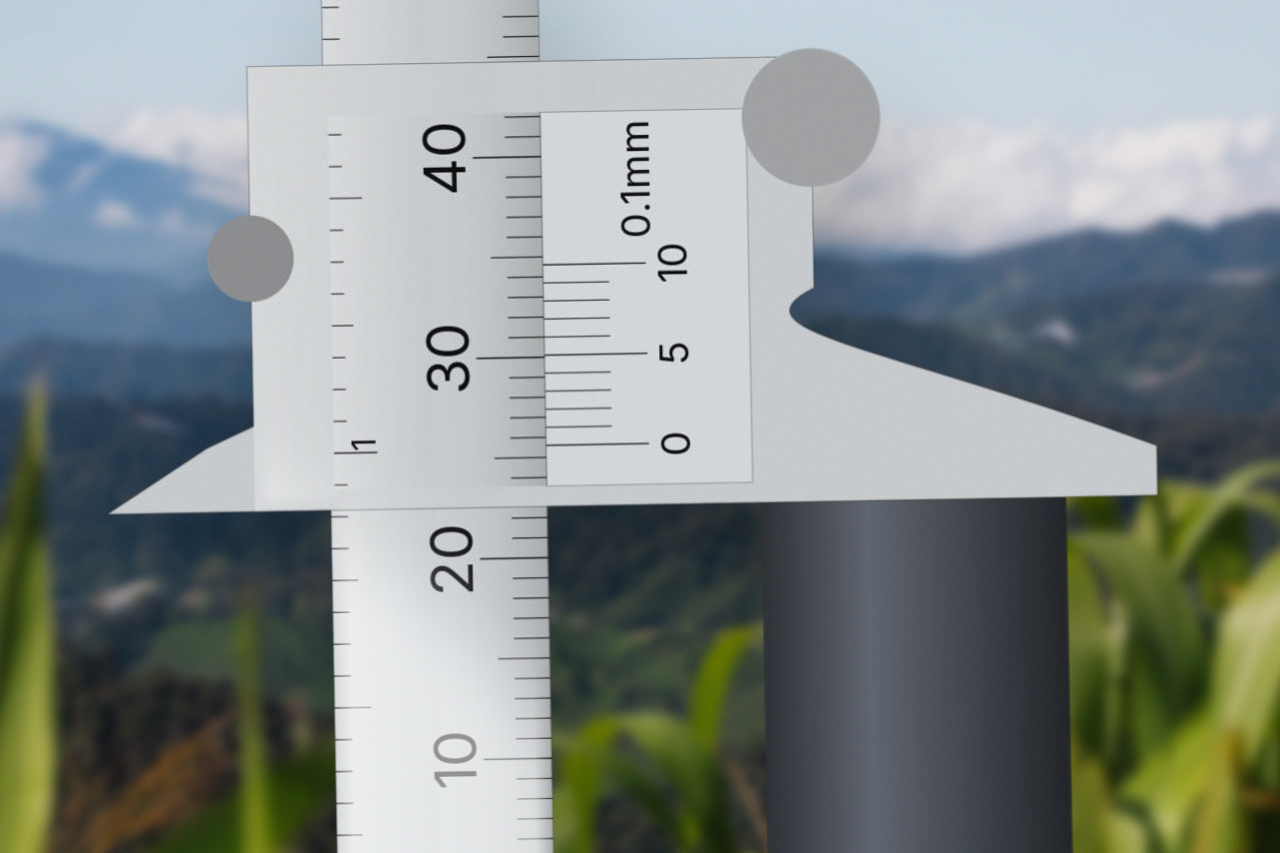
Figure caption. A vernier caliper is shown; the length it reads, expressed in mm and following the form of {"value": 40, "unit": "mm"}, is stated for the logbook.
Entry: {"value": 25.6, "unit": "mm"}
